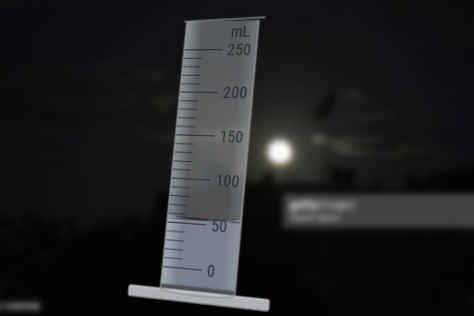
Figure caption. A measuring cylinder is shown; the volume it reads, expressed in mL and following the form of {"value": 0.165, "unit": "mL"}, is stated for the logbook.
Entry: {"value": 55, "unit": "mL"}
